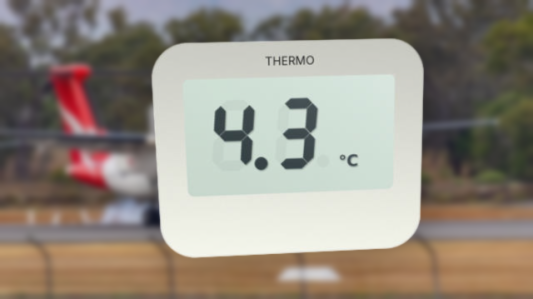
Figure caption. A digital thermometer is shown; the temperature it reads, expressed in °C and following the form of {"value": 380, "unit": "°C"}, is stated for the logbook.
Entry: {"value": 4.3, "unit": "°C"}
